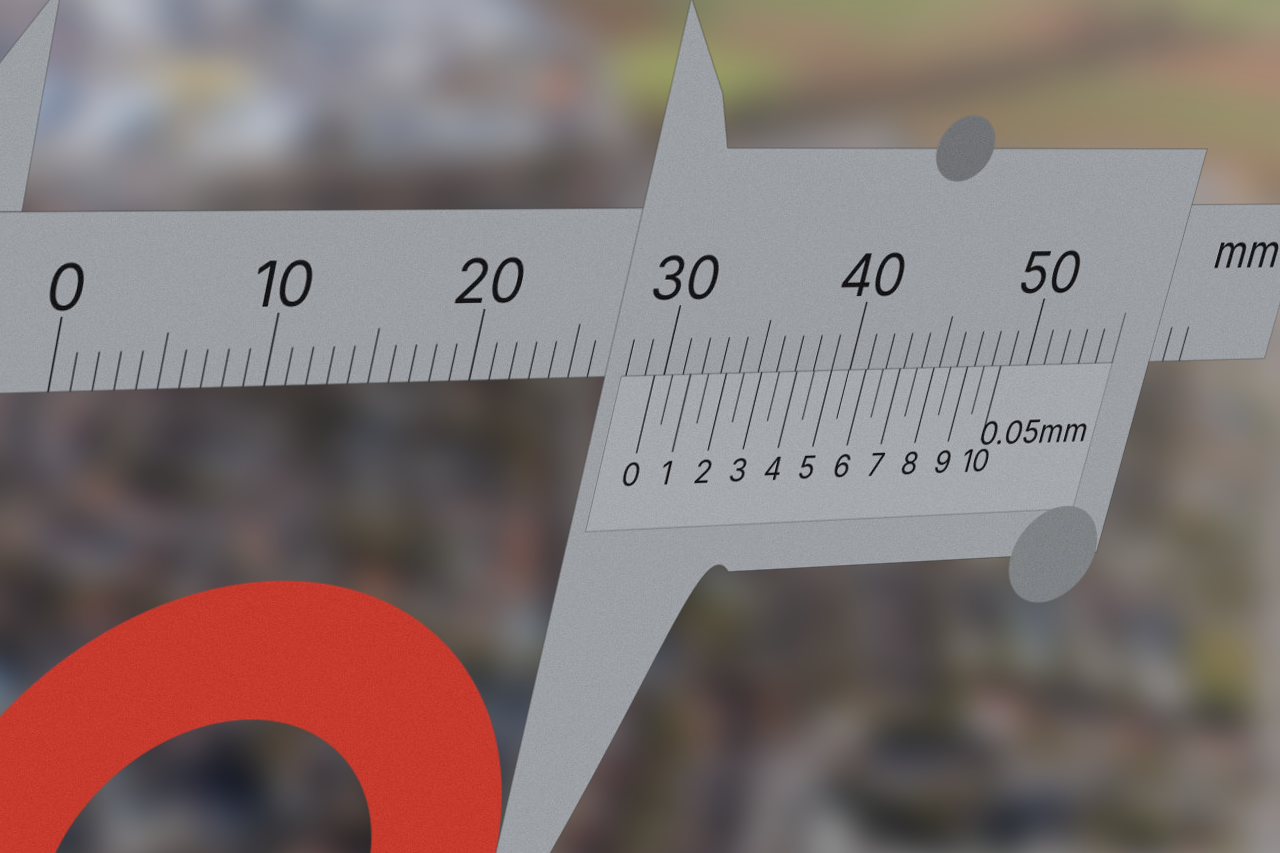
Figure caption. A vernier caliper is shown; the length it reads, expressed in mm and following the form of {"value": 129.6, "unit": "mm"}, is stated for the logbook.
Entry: {"value": 29.5, "unit": "mm"}
